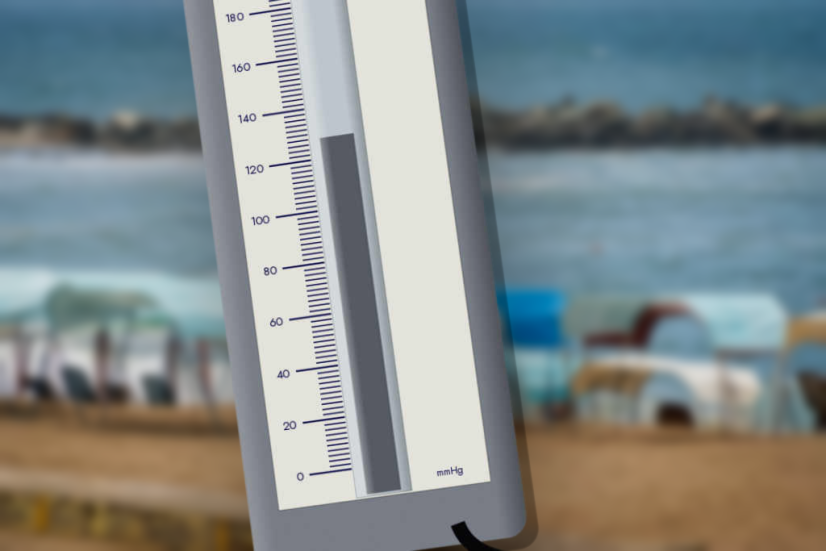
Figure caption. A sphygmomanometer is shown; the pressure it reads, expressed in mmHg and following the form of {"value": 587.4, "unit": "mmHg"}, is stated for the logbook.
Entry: {"value": 128, "unit": "mmHg"}
